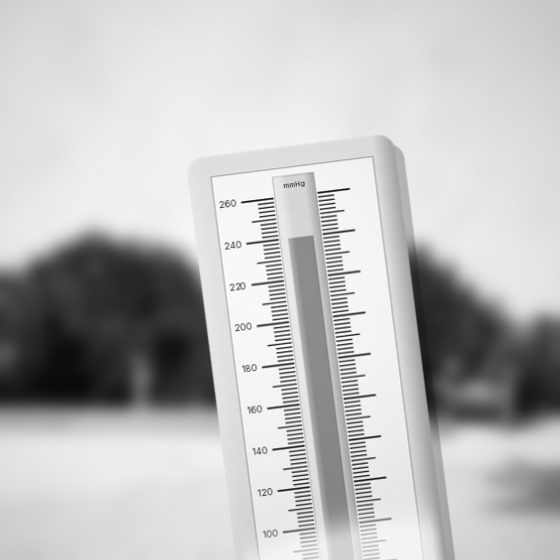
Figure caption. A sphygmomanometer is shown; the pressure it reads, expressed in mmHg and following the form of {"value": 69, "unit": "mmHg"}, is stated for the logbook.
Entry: {"value": 240, "unit": "mmHg"}
